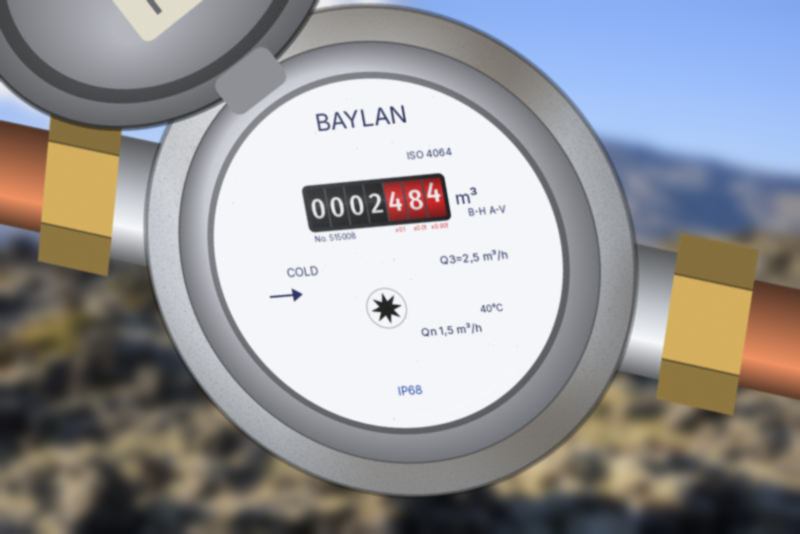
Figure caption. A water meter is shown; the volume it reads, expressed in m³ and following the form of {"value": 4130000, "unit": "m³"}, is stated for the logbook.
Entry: {"value": 2.484, "unit": "m³"}
